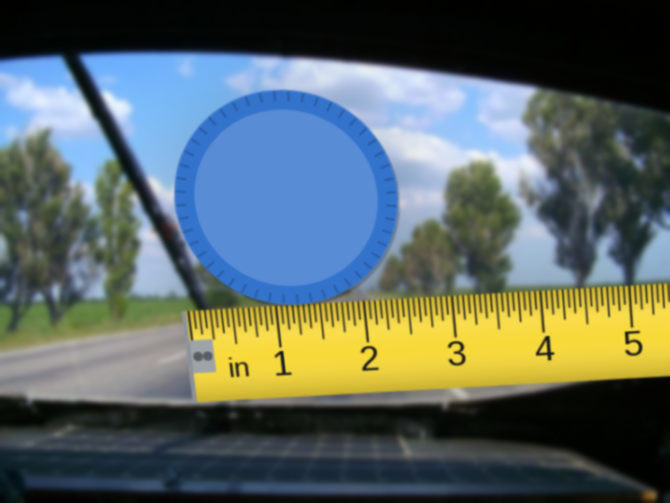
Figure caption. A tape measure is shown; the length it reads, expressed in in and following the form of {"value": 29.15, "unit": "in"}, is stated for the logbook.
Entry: {"value": 2.5, "unit": "in"}
